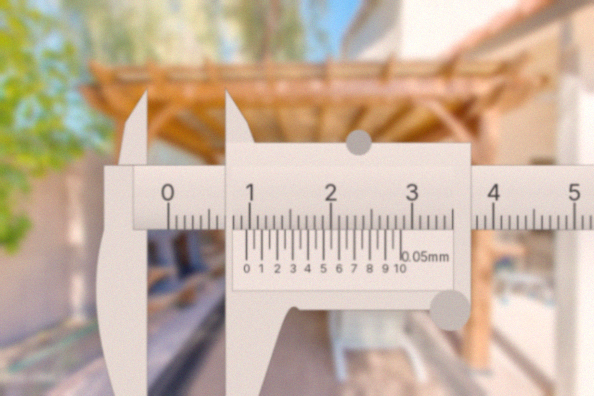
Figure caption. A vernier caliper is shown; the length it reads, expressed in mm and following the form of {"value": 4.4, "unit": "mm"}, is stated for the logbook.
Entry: {"value": 9.6, "unit": "mm"}
